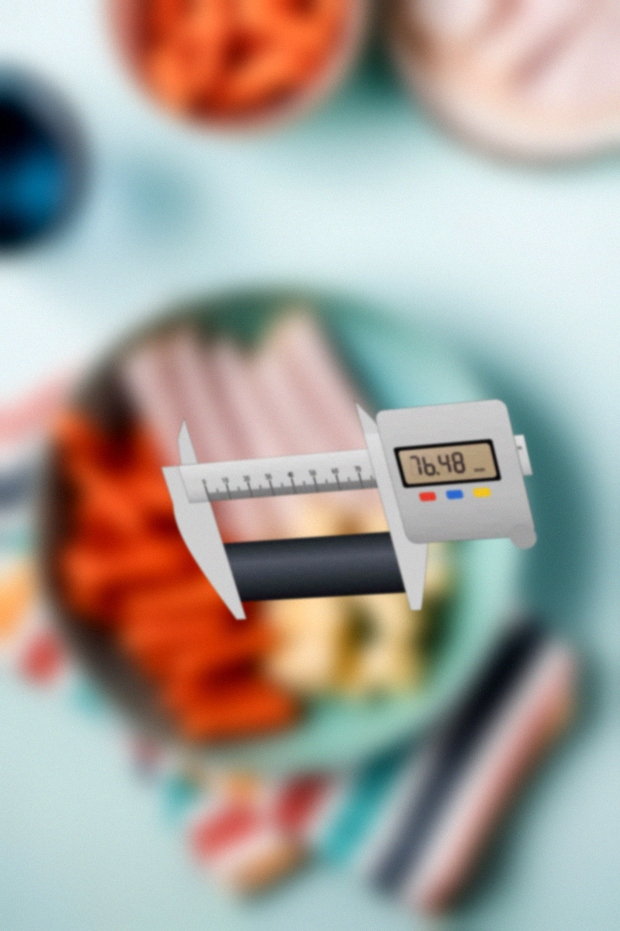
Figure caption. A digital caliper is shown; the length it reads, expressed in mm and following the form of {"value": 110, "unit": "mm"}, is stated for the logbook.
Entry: {"value": 76.48, "unit": "mm"}
